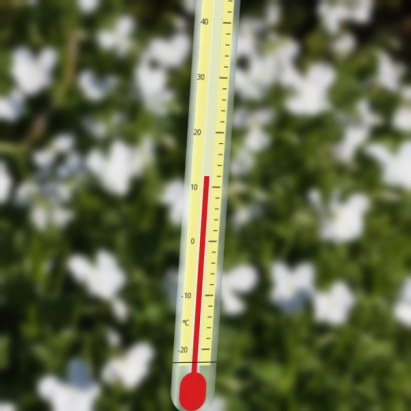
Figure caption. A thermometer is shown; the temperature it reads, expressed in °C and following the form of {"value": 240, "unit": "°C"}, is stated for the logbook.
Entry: {"value": 12, "unit": "°C"}
